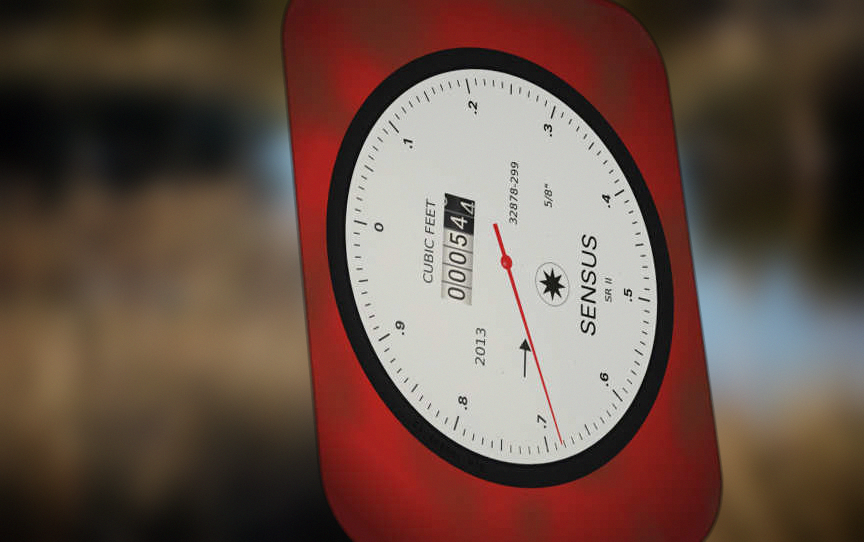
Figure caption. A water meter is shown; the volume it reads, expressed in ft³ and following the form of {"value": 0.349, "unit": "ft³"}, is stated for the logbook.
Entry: {"value": 543.68, "unit": "ft³"}
